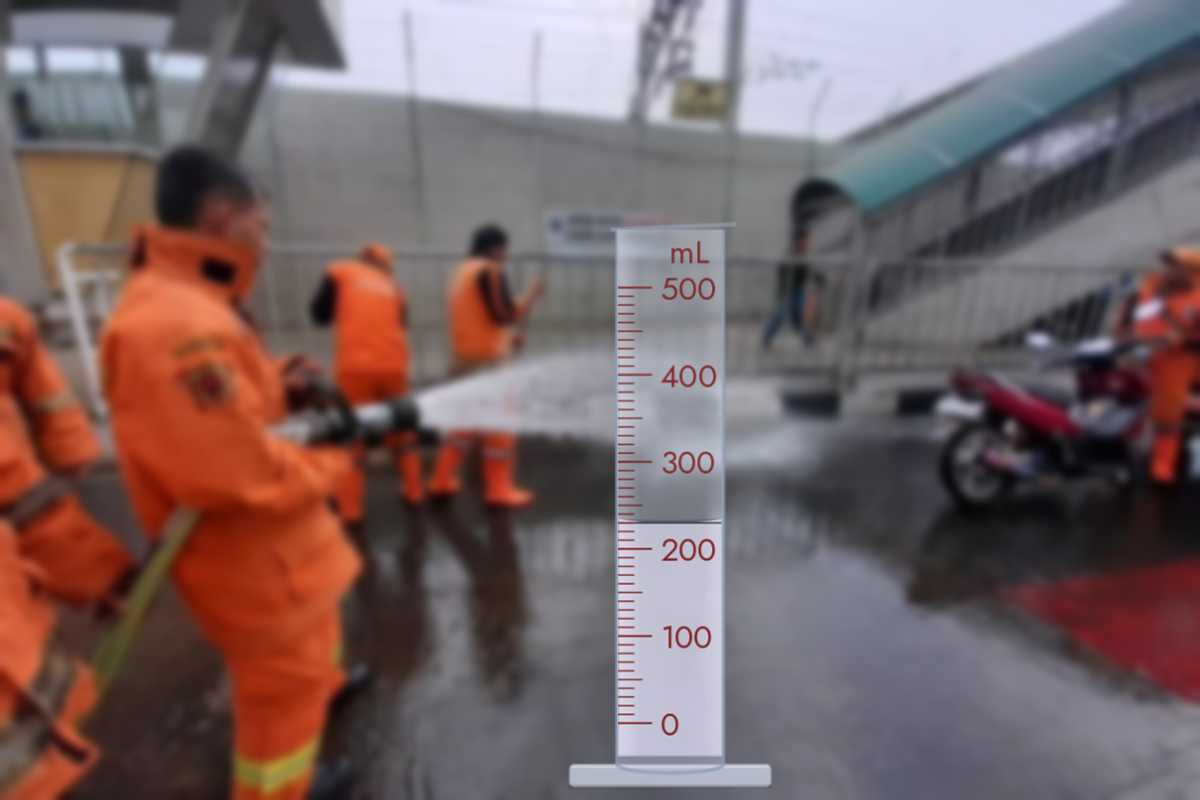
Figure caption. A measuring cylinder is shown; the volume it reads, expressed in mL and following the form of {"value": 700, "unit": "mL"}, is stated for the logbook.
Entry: {"value": 230, "unit": "mL"}
